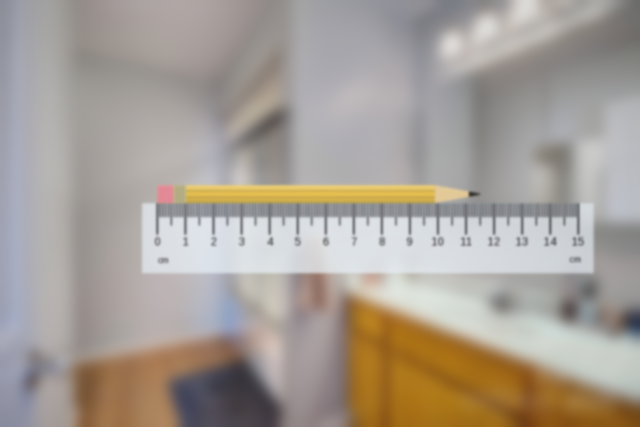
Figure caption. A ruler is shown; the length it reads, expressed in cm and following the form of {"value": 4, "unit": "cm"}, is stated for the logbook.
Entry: {"value": 11.5, "unit": "cm"}
